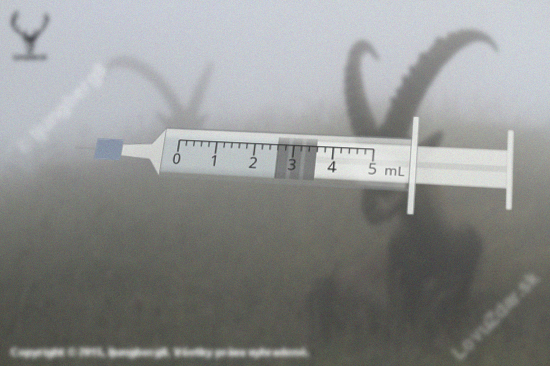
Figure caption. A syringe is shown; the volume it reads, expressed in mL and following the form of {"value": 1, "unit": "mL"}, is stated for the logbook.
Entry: {"value": 2.6, "unit": "mL"}
